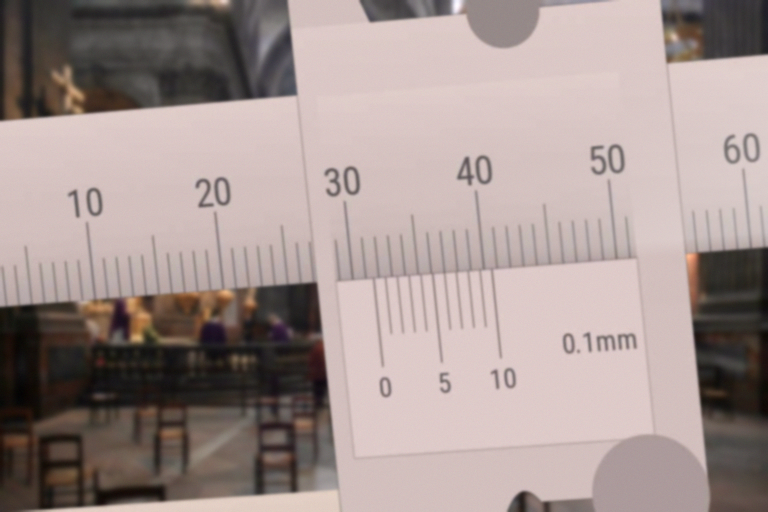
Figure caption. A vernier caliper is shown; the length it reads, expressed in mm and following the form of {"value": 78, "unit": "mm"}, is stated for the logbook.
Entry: {"value": 31.6, "unit": "mm"}
